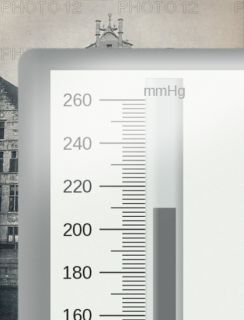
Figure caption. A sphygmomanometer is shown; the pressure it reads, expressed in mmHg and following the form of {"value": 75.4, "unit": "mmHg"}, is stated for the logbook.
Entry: {"value": 210, "unit": "mmHg"}
